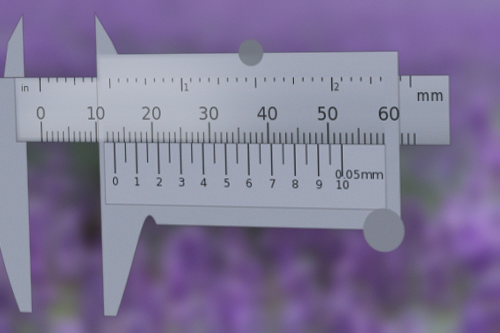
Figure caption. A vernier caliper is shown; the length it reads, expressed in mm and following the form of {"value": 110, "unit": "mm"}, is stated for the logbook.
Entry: {"value": 13.2, "unit": "mm"}
